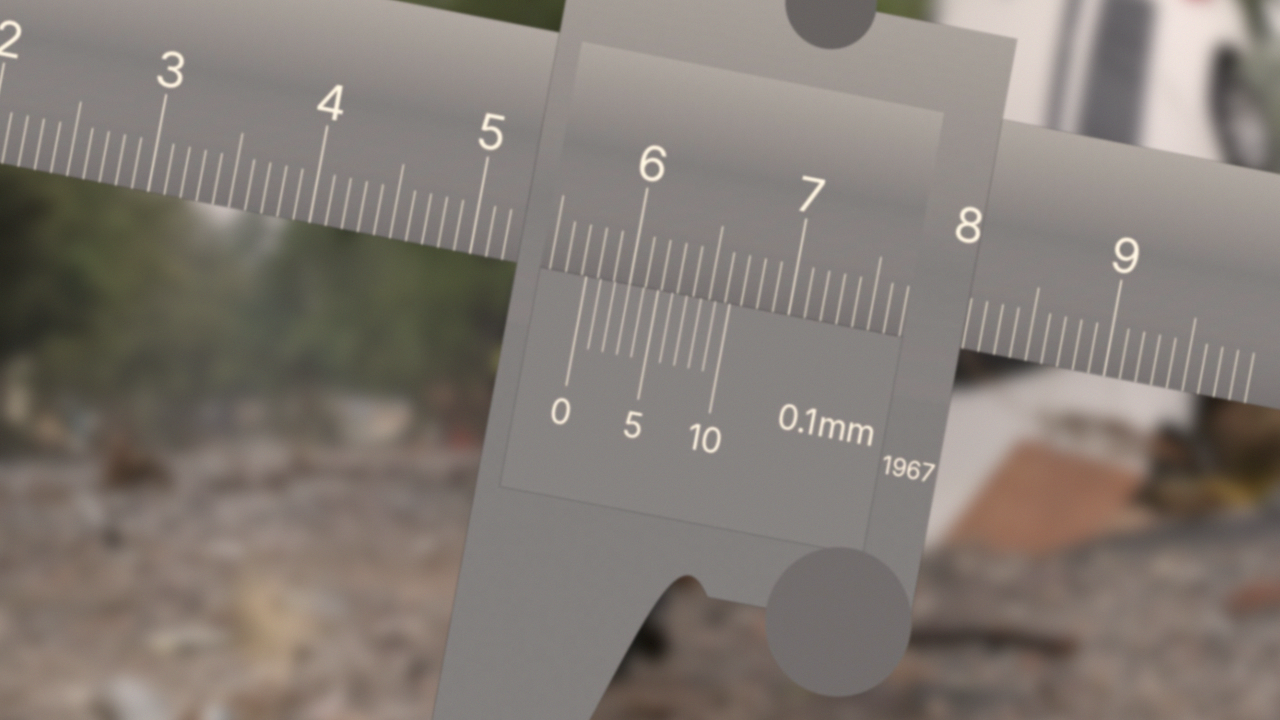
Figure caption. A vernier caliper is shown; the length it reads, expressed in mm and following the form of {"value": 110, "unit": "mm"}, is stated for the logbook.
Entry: {"value": 57.3, "unit": "mm"}
